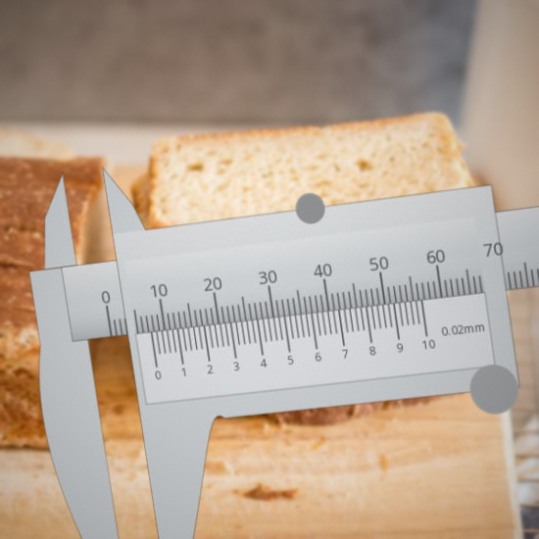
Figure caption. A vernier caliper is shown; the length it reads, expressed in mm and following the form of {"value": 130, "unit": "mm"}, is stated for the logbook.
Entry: {"value": 7.5, "unit": "mm"}
